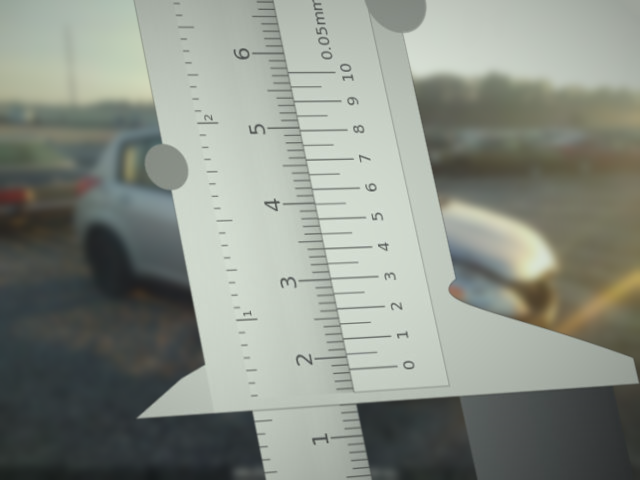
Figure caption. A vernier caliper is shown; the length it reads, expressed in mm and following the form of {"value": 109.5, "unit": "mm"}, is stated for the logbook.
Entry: {"value": 18.4, "unit": "mm"}
